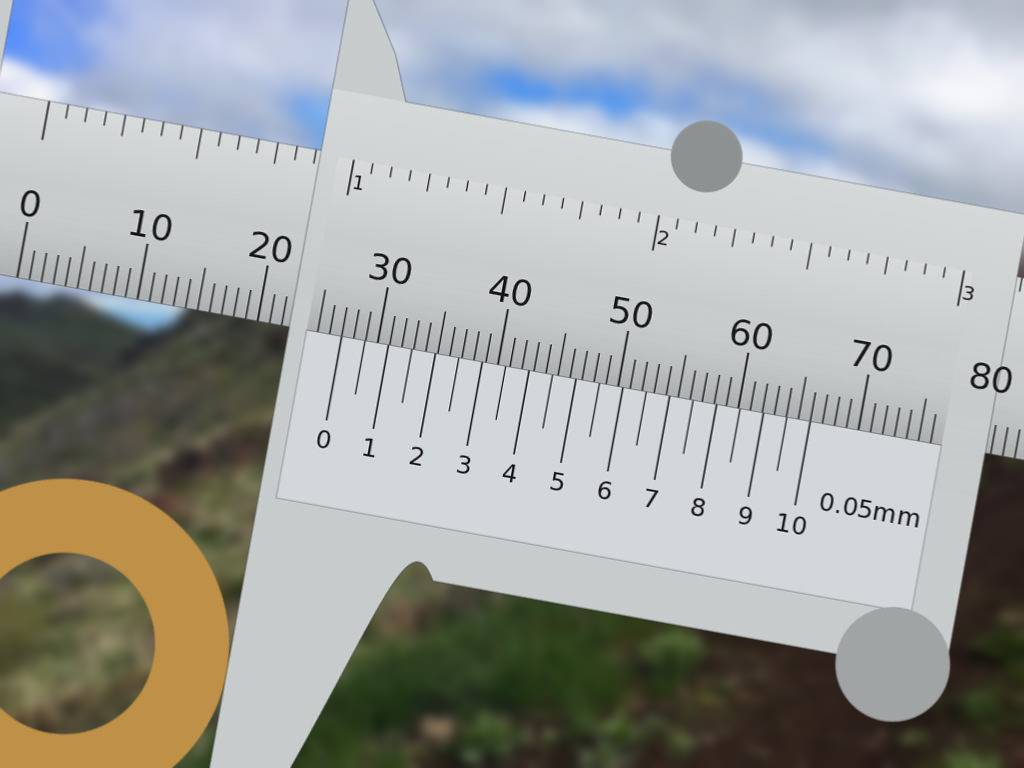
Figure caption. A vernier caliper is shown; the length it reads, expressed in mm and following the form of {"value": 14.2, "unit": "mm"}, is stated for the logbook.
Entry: {"value": 27.0, "unit": "mm"}
